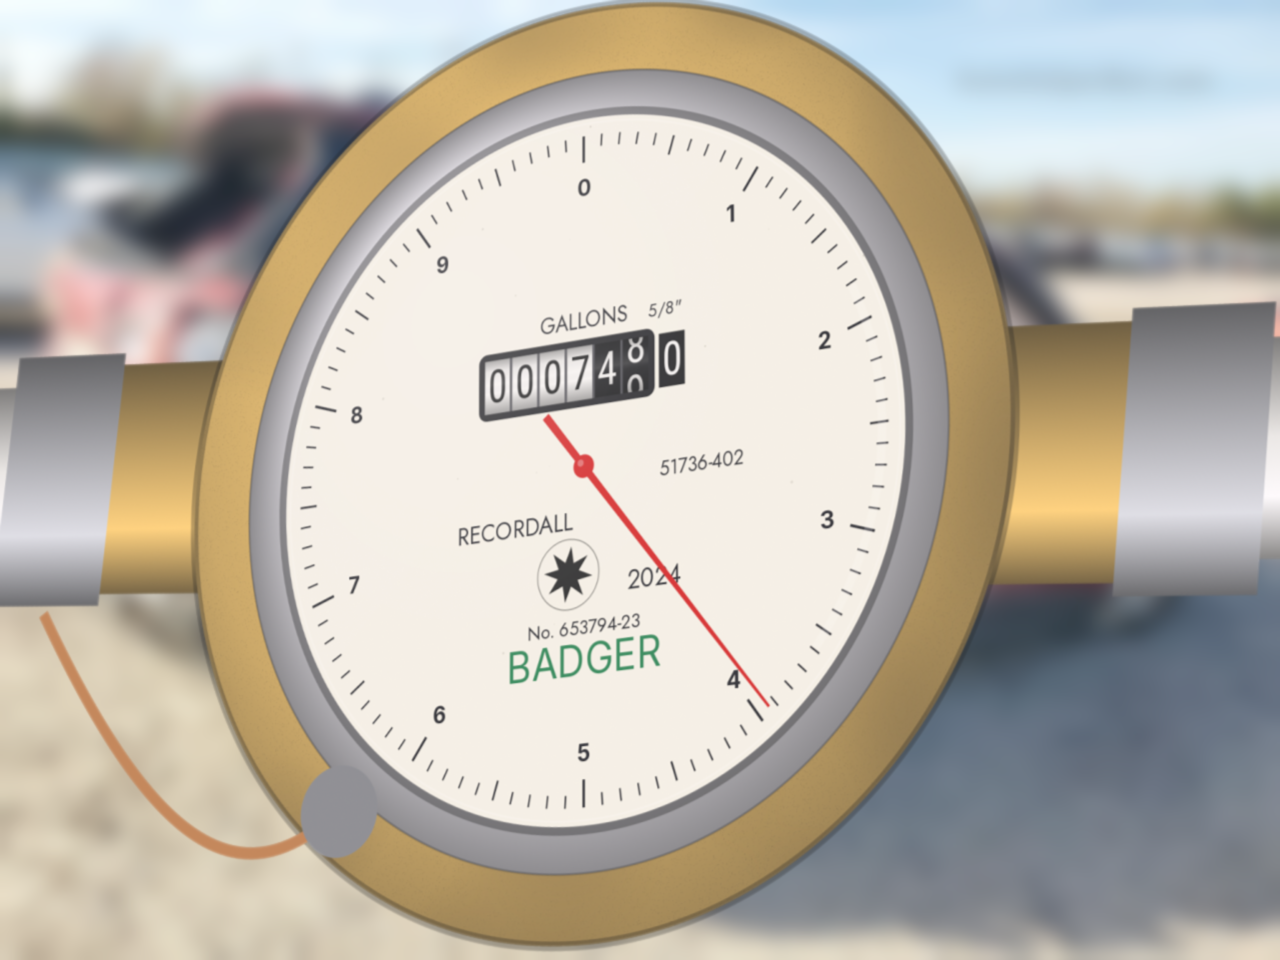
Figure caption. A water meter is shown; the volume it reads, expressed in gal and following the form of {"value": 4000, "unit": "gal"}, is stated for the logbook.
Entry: {"value": 7483.9, "unit": "gal"}
